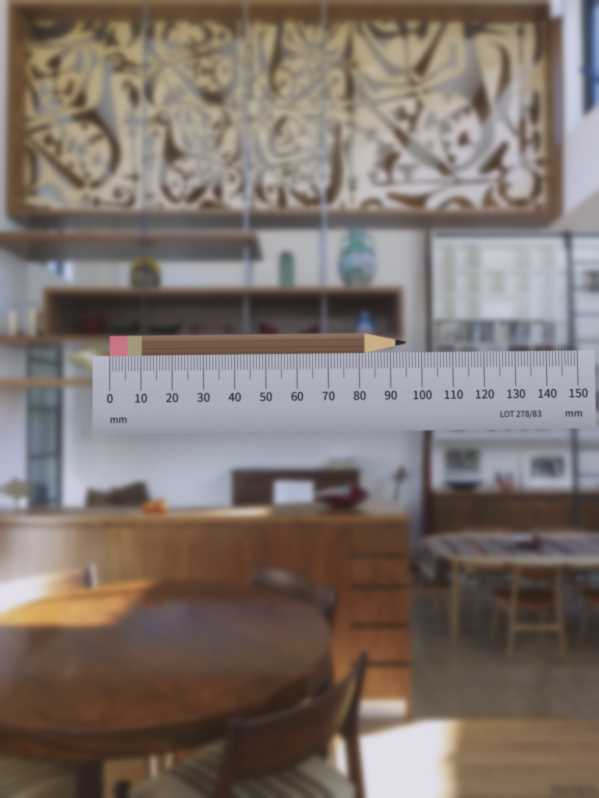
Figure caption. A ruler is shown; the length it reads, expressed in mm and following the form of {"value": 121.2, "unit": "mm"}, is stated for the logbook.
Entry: {"value": 95, "unit": "mm"}
